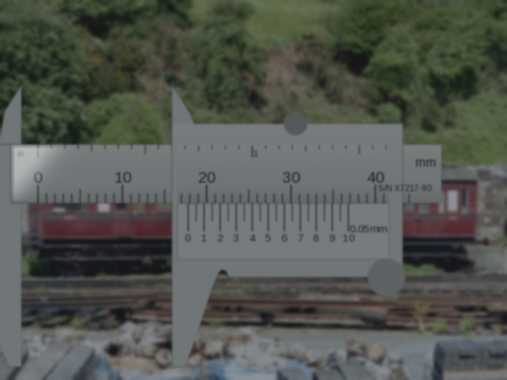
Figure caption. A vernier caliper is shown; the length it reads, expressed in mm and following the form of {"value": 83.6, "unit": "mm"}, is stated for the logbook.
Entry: {"value": 17.8, "unit": "mm"}
